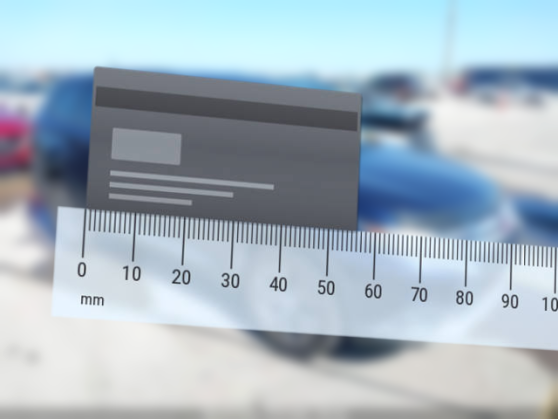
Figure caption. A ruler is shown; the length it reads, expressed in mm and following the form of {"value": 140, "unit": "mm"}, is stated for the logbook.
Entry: {"value": 56, "unit": "mm"}
